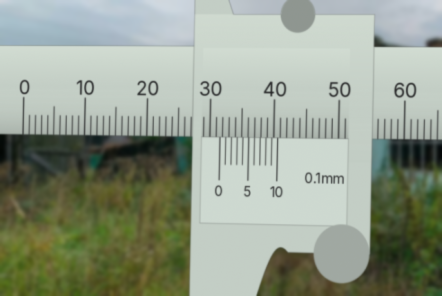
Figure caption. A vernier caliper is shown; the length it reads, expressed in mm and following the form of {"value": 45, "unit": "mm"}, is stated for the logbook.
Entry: {"value": 31.6, "unit": "mm"}
